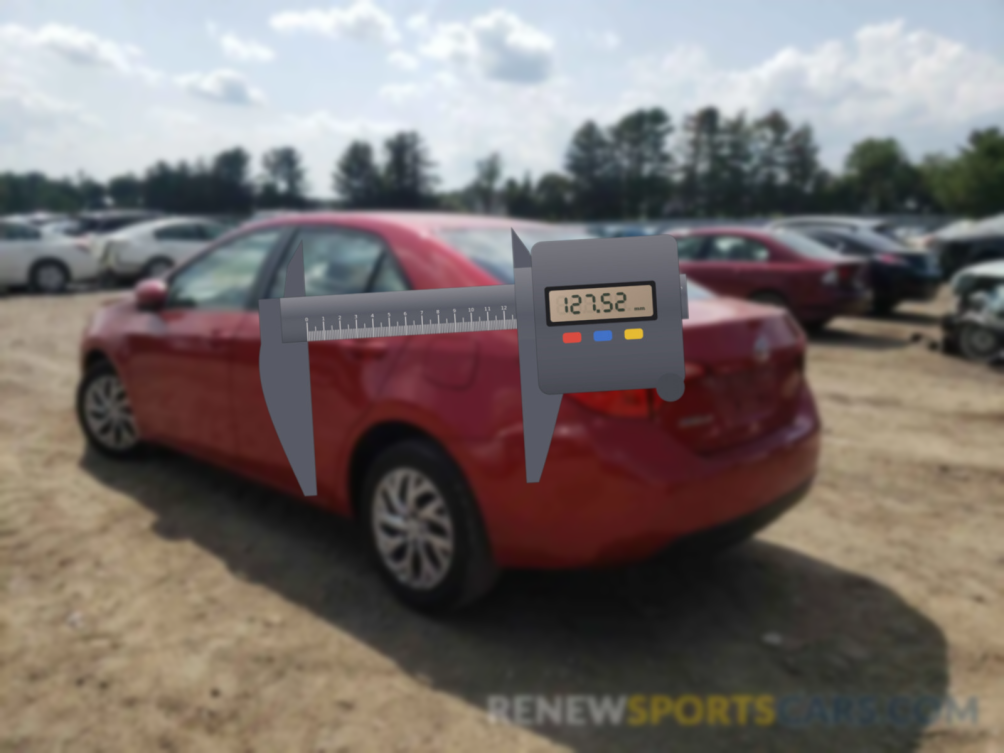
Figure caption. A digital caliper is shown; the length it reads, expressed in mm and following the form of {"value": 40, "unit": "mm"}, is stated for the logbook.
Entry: {"value": 127.52, "unit": "mm"}
